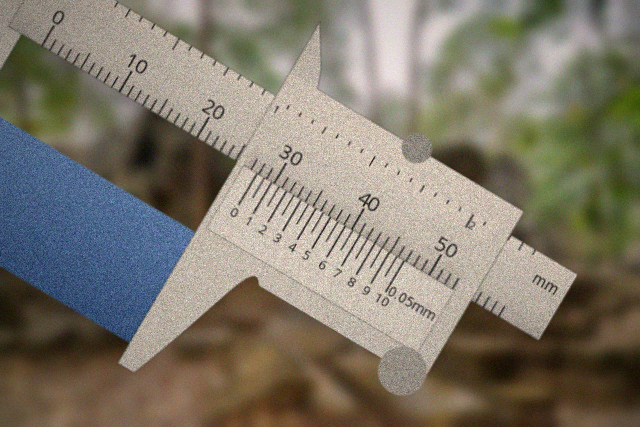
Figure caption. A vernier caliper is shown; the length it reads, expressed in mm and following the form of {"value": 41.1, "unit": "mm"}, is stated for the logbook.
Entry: {"value": 27.8, "unit": "mm"}
